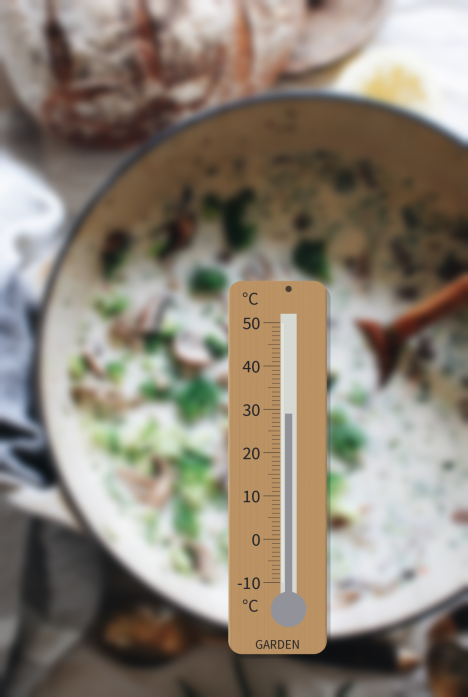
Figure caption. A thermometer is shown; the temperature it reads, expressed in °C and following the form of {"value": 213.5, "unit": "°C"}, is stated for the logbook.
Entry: {"value": 29, "unit": "°C"}
